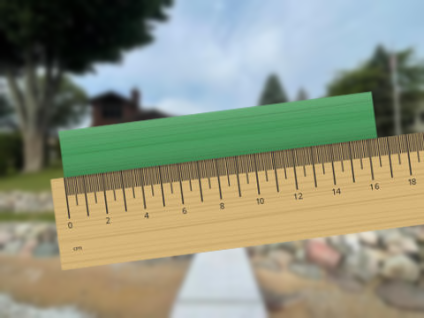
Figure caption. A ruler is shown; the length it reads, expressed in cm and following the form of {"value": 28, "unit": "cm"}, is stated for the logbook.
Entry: {"value": 16.5, "unit": "cm"}
